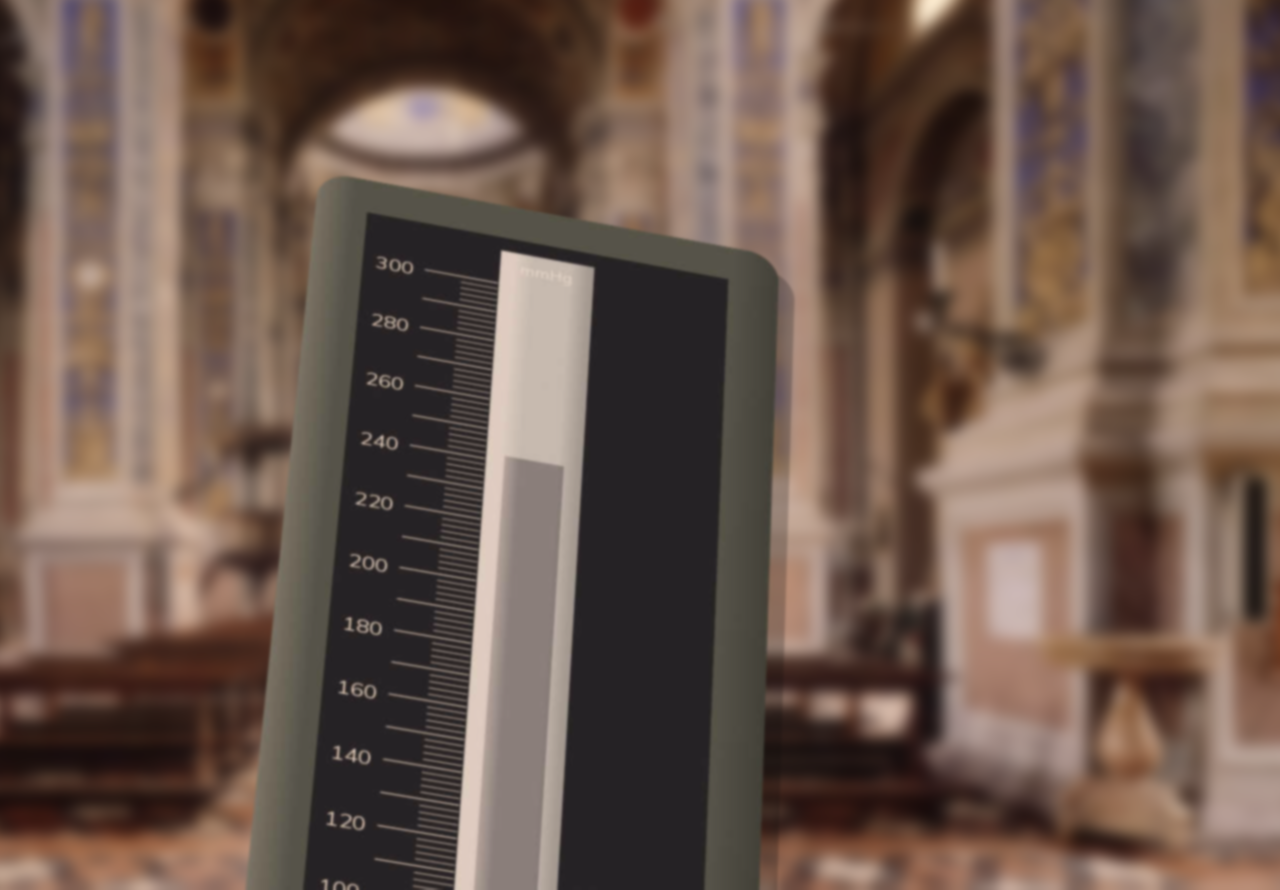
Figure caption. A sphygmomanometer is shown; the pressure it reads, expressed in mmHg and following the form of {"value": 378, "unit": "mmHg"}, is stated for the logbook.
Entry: {"value": 242, "unit": "mmHg"}
